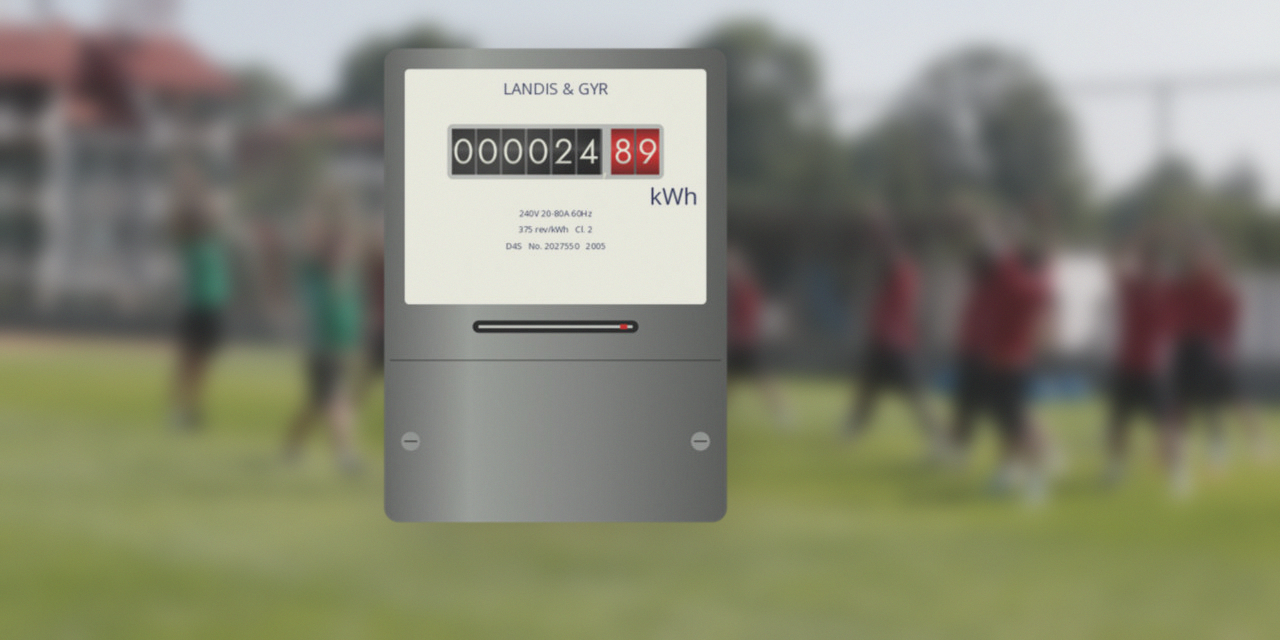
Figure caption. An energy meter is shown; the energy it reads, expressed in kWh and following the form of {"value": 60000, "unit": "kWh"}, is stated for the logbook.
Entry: {"value": 24.89, "unit": "kWh"}
